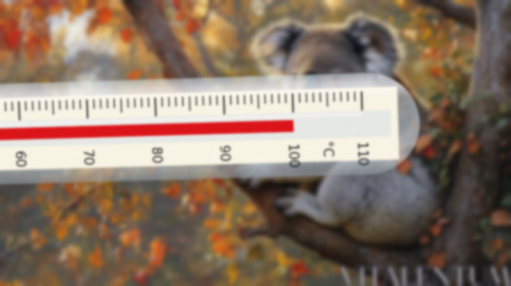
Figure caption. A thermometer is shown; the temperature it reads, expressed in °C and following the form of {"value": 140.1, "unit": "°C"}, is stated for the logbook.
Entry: {"value": 100, "unit": "°C"}
